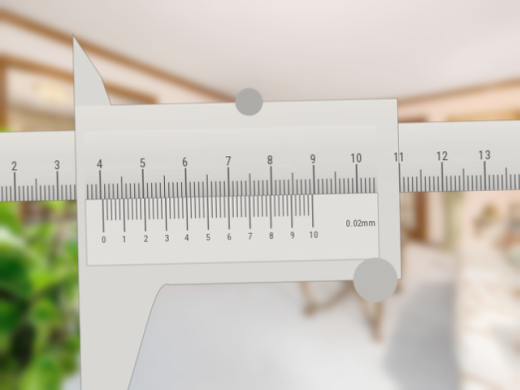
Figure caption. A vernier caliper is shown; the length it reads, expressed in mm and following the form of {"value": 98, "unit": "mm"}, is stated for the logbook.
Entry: {"value": 40.5, "unit": "mm"}
